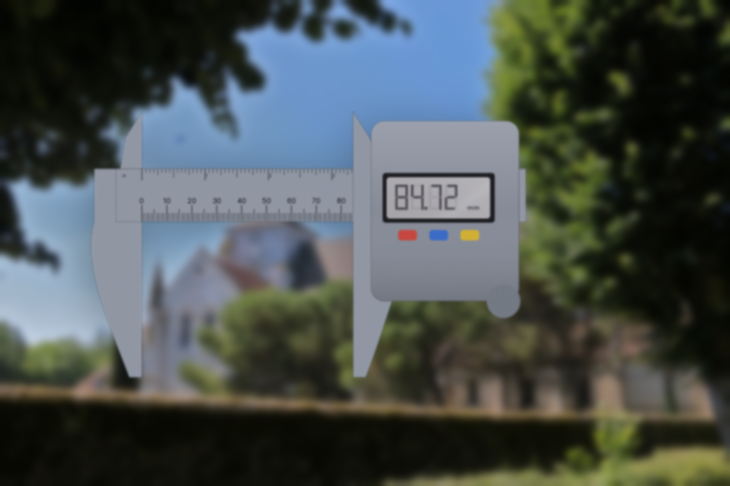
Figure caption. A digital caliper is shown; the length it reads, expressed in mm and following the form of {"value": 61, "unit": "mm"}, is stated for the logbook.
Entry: {"value": 84.72, "unit": "mm"}
